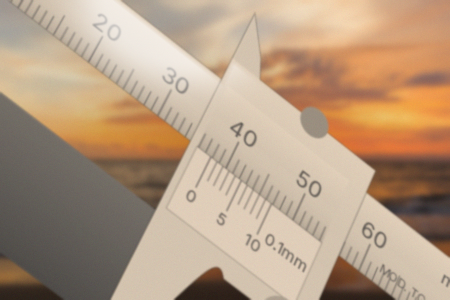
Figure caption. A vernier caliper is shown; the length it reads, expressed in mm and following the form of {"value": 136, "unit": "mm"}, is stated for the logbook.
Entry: {"value": 37.8, "unit": "mm"}
